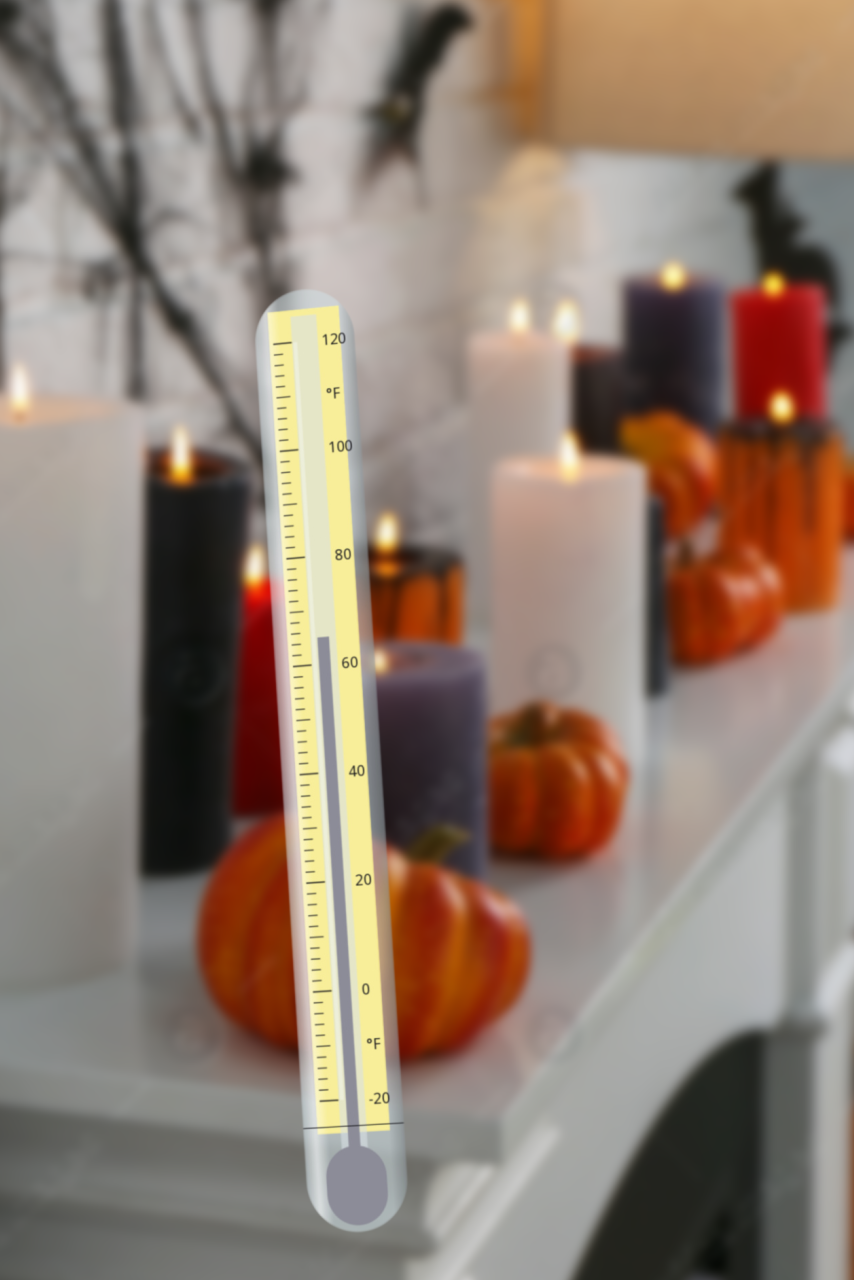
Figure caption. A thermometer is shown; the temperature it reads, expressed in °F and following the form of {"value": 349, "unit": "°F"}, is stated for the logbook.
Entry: {"value": 65, "unit": "°F"}
